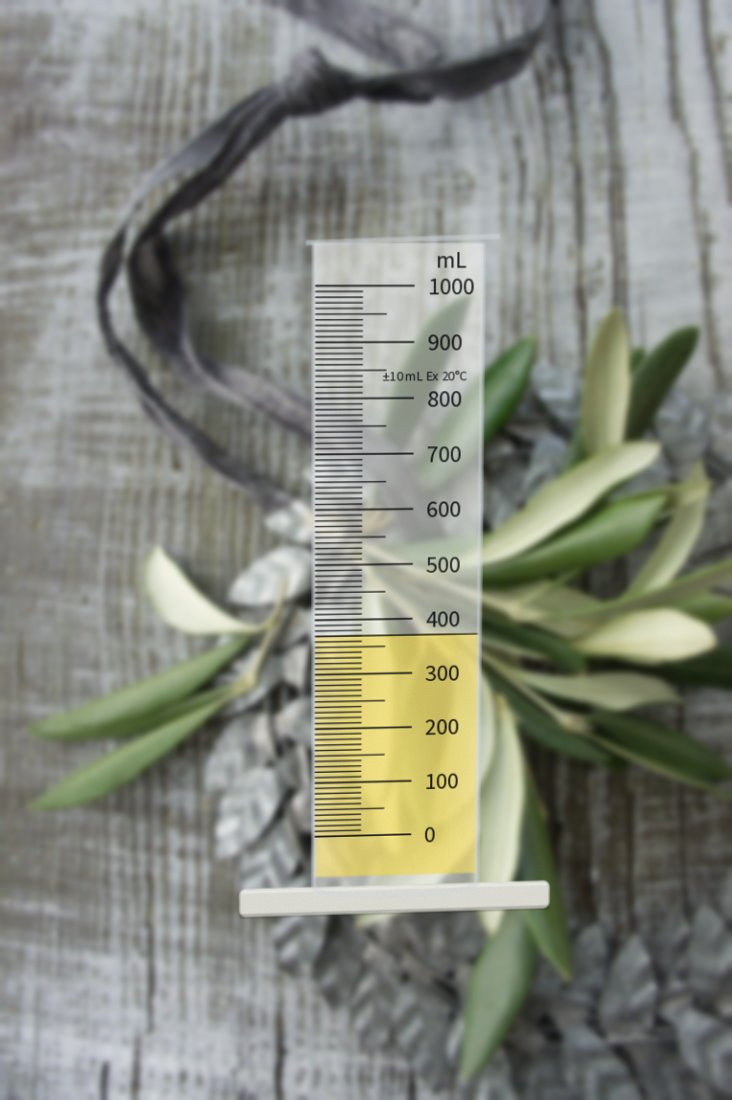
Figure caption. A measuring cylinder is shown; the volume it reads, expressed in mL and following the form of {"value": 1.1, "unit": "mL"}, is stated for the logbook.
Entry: {"value": 370, "unit": "mL"}
